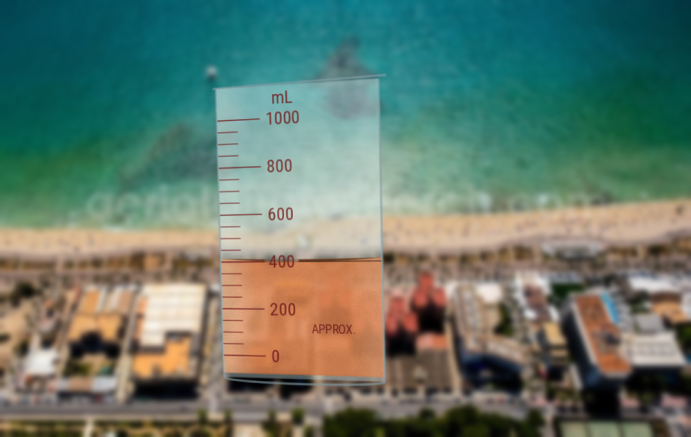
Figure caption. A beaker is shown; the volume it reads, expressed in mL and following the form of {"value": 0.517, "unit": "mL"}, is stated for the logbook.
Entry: {"value": 400, "unit": "mL"}
